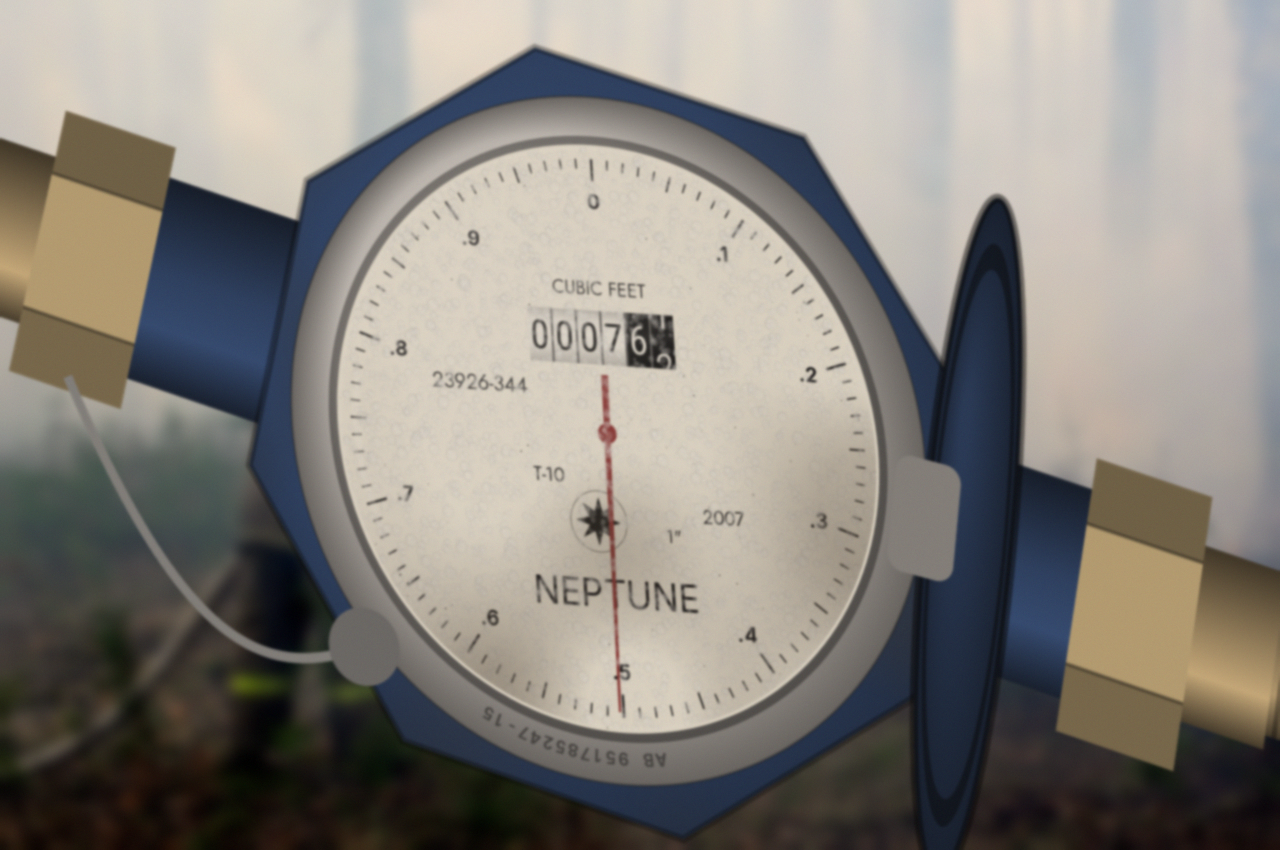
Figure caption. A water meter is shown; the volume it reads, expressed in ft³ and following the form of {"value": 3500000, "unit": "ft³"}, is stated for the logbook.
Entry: {"value": 761.50, "unit": "ft³"}
